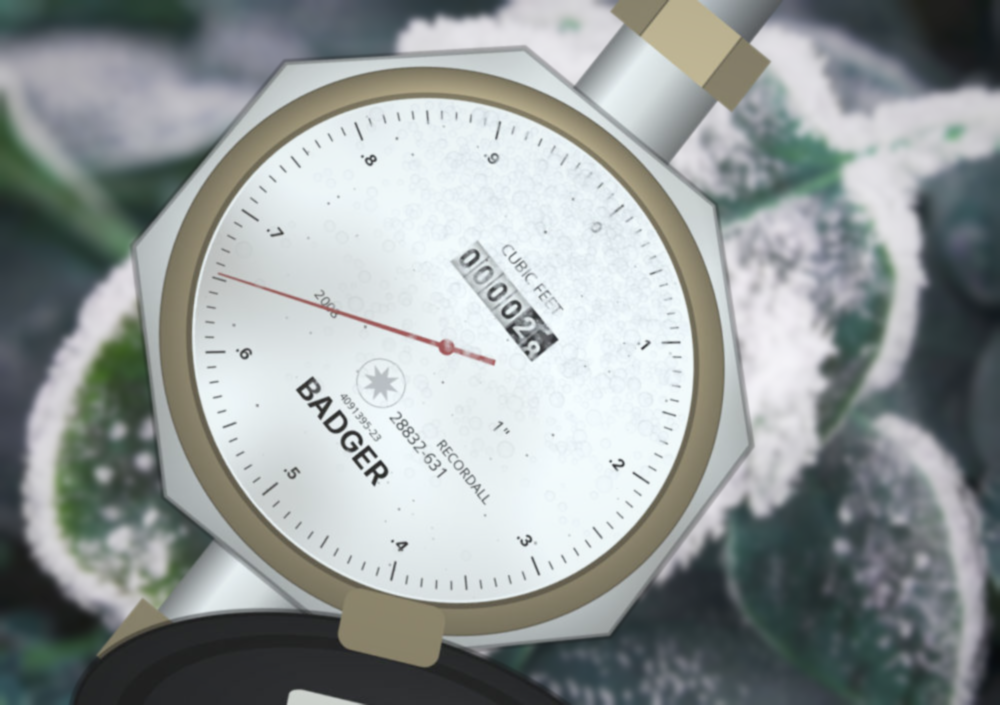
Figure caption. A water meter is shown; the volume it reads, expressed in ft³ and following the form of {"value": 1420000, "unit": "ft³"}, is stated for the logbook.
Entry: {"value": 27.65, "unit": "ft³"}
